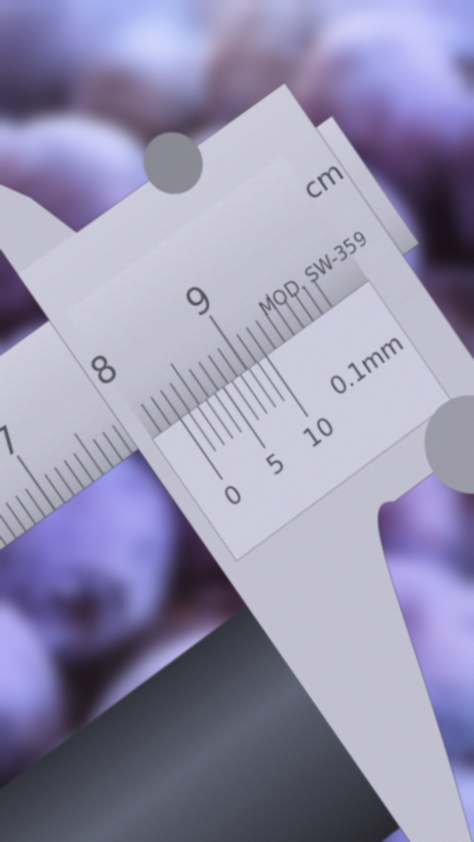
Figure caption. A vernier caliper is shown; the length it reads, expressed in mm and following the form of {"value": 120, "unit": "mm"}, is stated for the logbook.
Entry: {"value": 83.0, "unit": "mm"}
